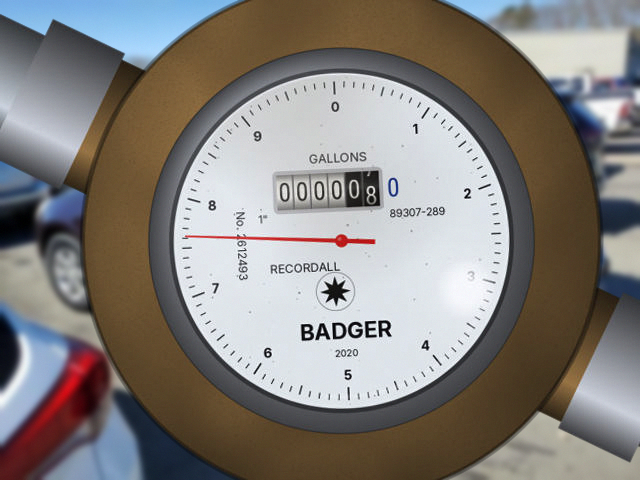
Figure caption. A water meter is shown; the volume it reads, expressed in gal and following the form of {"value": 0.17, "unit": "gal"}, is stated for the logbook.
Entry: {"value": 77.6, "unit": "gal"}
